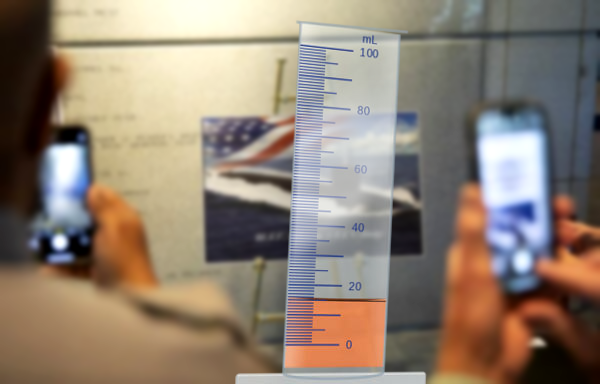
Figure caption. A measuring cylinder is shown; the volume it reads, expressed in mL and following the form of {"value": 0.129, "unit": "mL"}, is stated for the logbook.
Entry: {"value": 15, "unit": "mL"}
